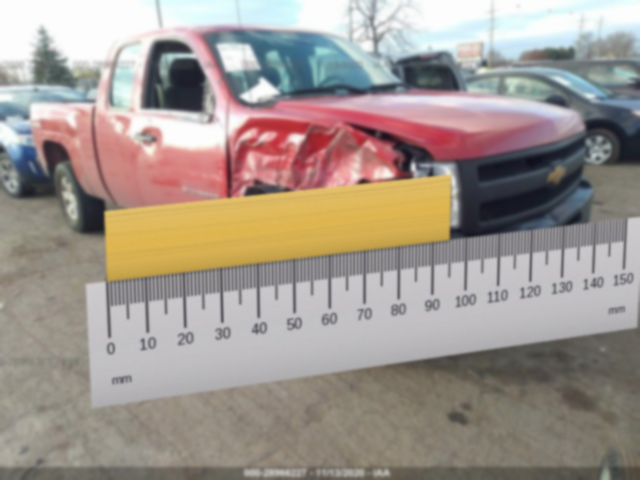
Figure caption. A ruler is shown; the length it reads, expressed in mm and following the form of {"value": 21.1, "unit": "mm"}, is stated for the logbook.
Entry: {"value": 95, "unit": "mm"}
